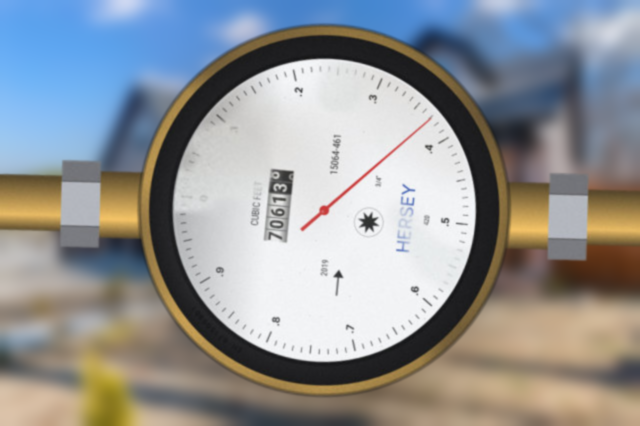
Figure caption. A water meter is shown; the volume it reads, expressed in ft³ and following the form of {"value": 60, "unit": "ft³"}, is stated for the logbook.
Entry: {"value": 706138.37, "unit": "ft³"}
